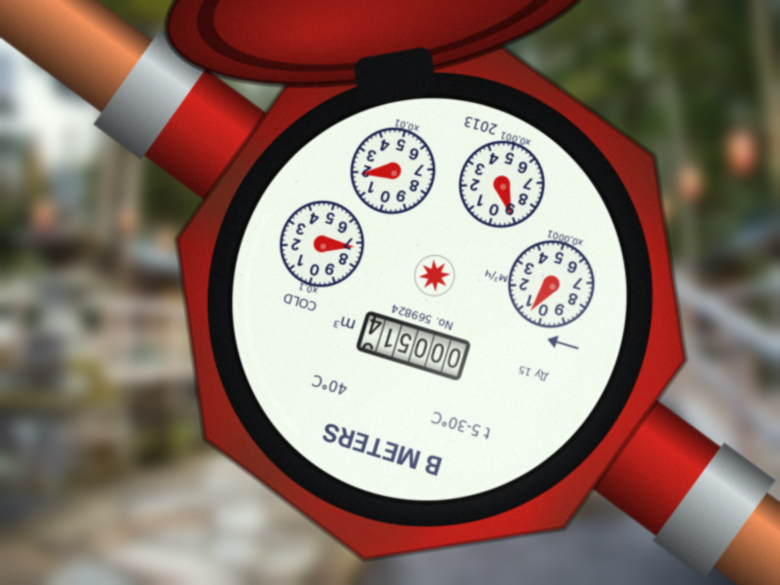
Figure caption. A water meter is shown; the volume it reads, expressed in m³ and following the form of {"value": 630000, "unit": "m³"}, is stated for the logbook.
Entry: {"value": 513.7190, "unit": "m³"}
